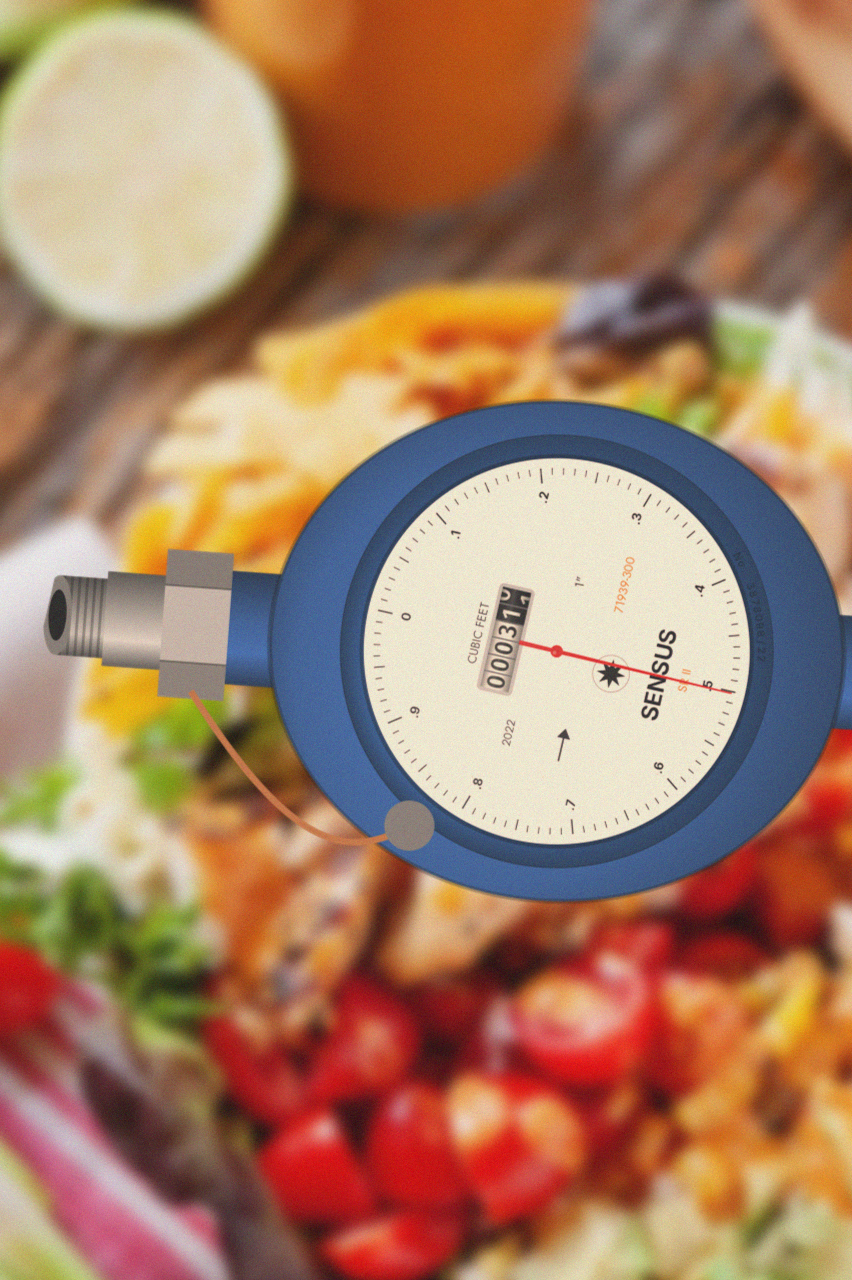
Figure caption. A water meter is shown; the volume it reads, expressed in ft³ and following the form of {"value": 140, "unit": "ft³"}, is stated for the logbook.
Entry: {"value": 310.50, "unit": "ft³"}
